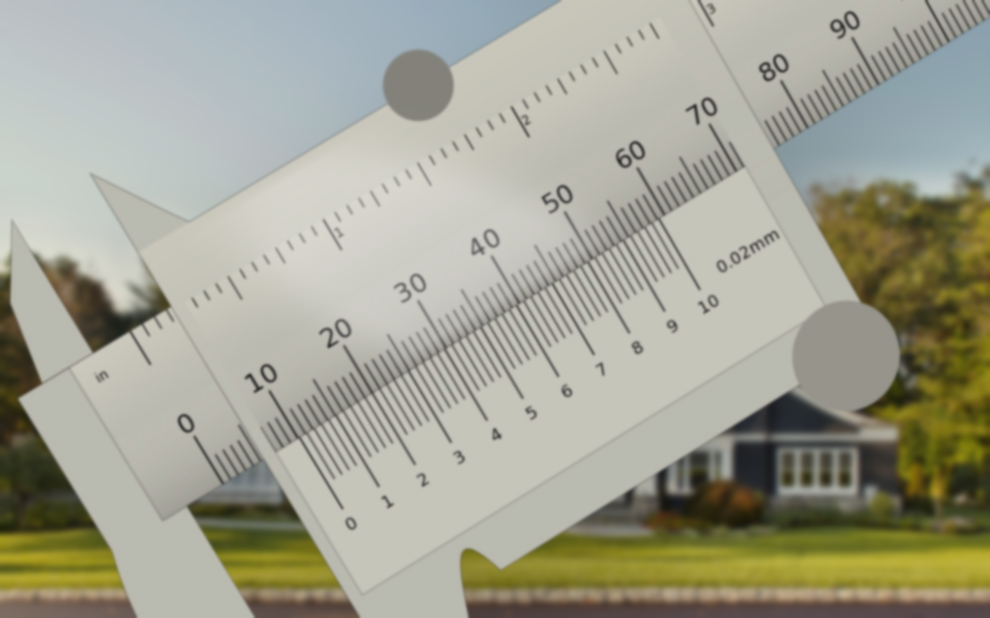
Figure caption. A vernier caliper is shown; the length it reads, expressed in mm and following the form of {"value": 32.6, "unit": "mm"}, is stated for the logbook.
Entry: {"value": 10.2, "unit": "mm"}
